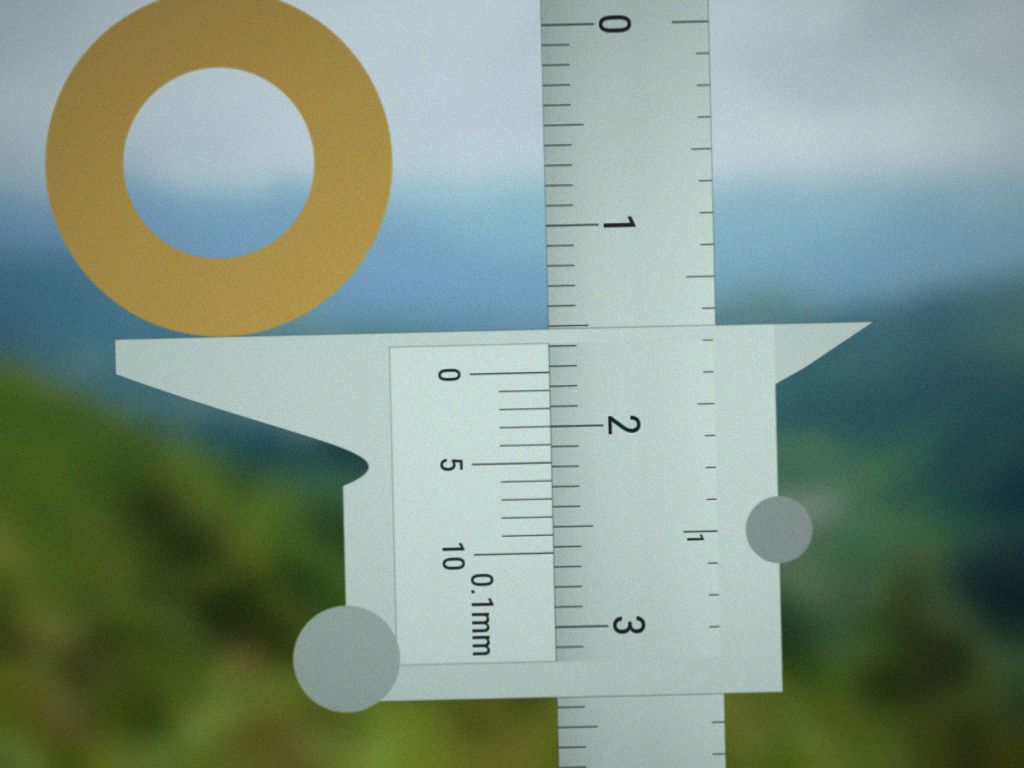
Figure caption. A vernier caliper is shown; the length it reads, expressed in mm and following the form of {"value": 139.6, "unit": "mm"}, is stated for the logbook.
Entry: {"value": 17.3, "unit": "mm"}
